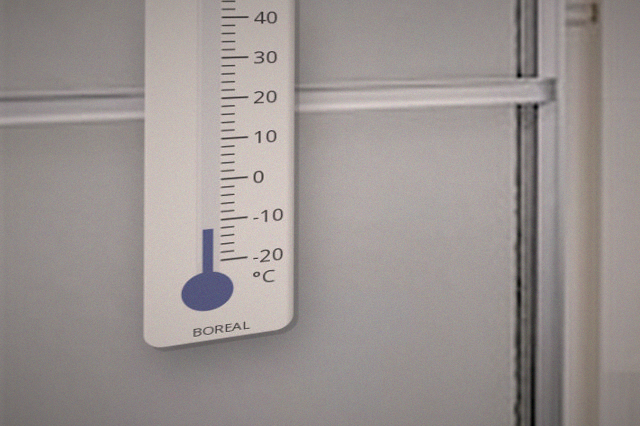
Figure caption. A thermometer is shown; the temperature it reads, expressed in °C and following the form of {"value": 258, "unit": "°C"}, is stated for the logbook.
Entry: {"value": -12, "unit": "°C"}
